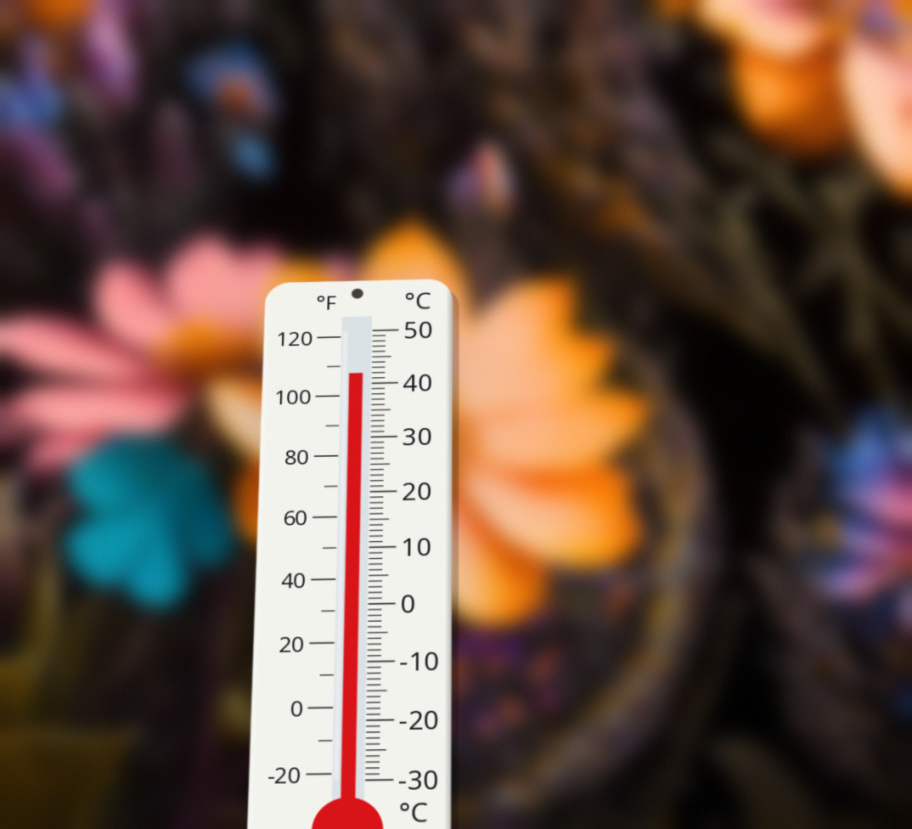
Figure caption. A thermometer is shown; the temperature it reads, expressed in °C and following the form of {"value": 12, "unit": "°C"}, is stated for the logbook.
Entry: {"value": 42, "unit": "°C"}
